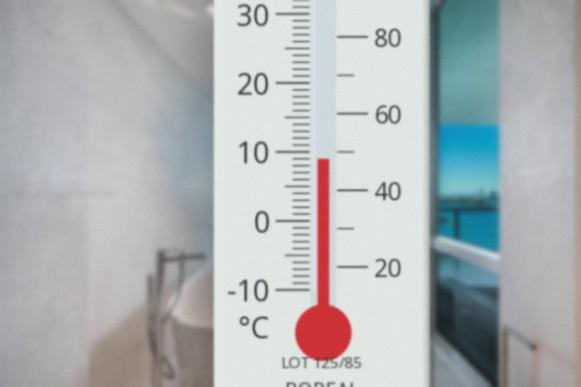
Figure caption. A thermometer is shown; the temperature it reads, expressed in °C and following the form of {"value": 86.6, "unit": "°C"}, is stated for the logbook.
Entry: {"value": 9, "unit": "°C"}
